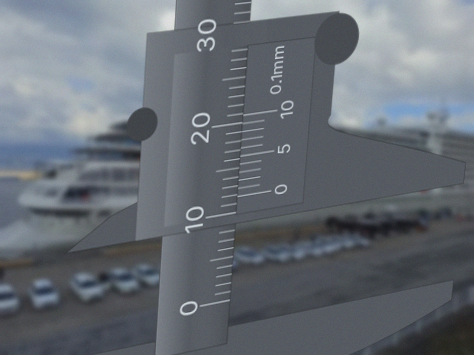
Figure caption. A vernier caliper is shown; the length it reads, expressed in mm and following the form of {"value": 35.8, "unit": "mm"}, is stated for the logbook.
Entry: {"value": 11.8, "unit": "mm"}
